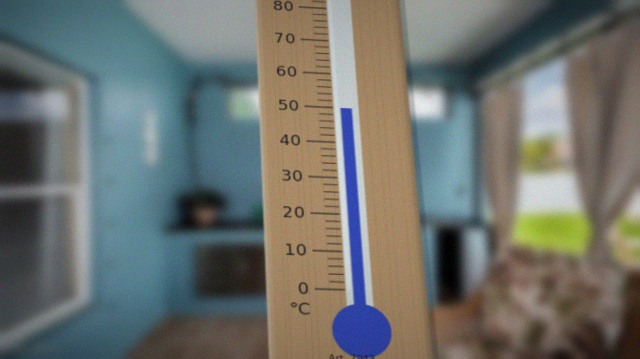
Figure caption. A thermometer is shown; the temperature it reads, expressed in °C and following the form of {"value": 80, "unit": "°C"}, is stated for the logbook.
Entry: {"value": 50, "unit": "°C"}
